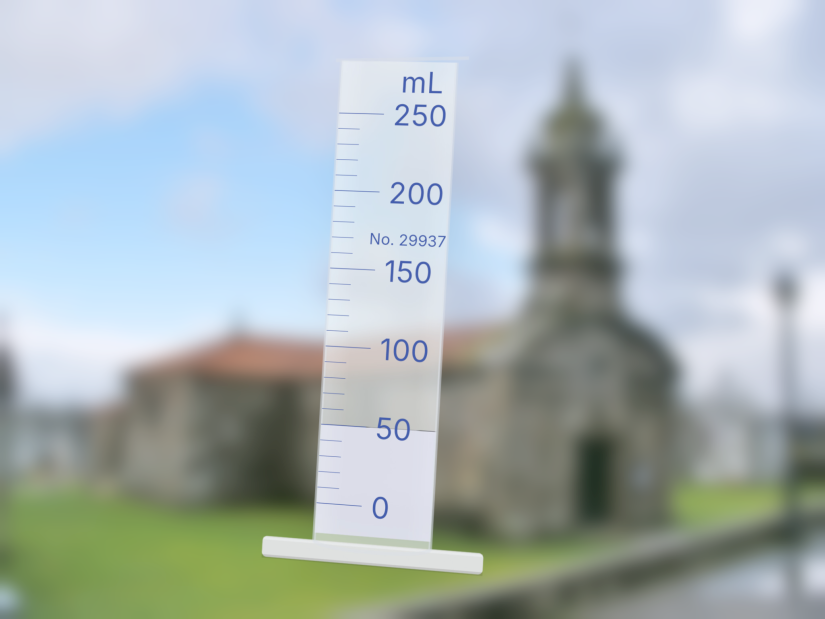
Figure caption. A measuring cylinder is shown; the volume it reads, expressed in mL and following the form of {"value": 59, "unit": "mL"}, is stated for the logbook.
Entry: {"value": 50, "unit": "mL"}
